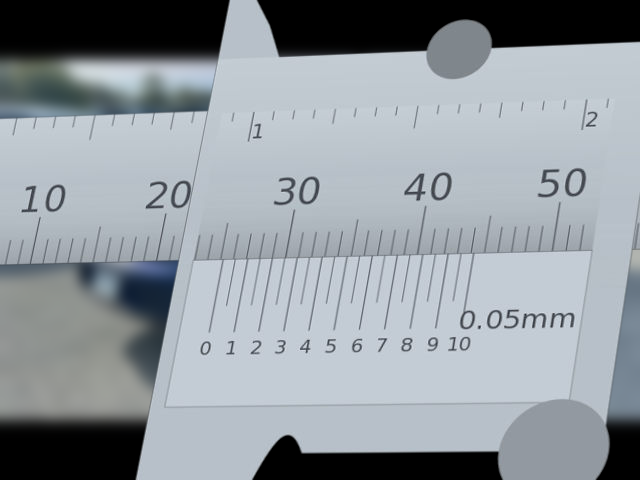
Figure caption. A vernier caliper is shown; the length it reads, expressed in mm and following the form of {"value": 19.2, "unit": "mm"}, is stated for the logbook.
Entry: {"value": 25.2, "unit": "mm"}
